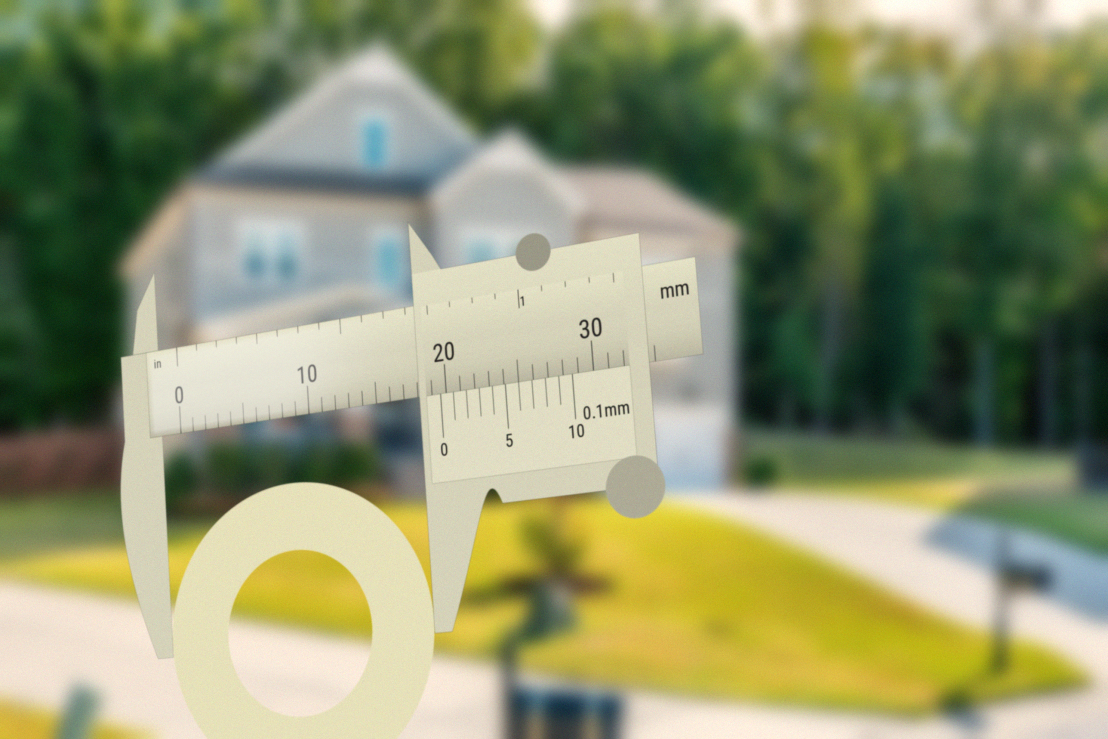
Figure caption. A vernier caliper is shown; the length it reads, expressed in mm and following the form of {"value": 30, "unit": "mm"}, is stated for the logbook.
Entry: {"value": 19.6, "unit": "mm"}
